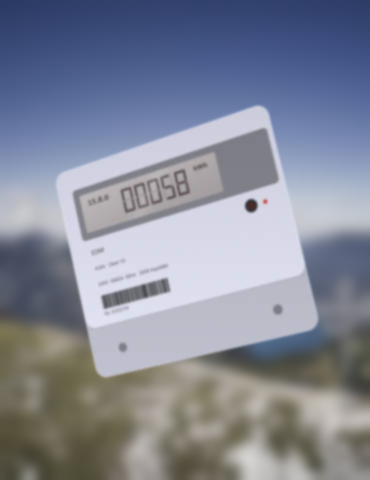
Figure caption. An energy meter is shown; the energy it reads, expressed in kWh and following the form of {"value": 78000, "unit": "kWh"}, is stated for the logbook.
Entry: {"value": 58, "unit": "kWh"}
